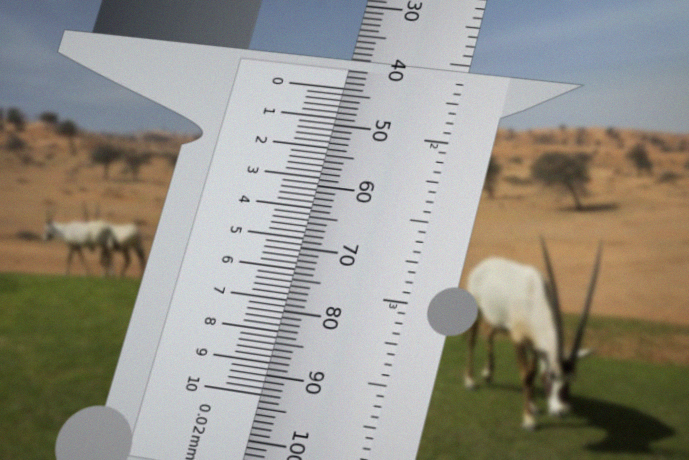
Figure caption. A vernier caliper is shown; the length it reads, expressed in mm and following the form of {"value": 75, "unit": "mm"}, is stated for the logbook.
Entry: {"value": 44.0, "unit": "mm"}
